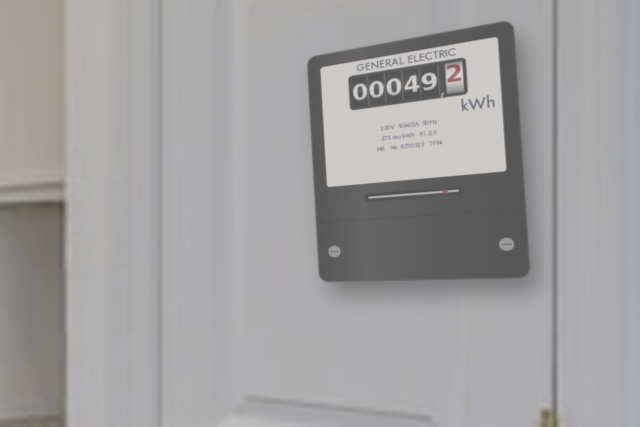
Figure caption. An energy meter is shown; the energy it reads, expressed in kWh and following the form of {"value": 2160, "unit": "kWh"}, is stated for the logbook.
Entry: {"value": 49.2, "unit": "kWh"}
